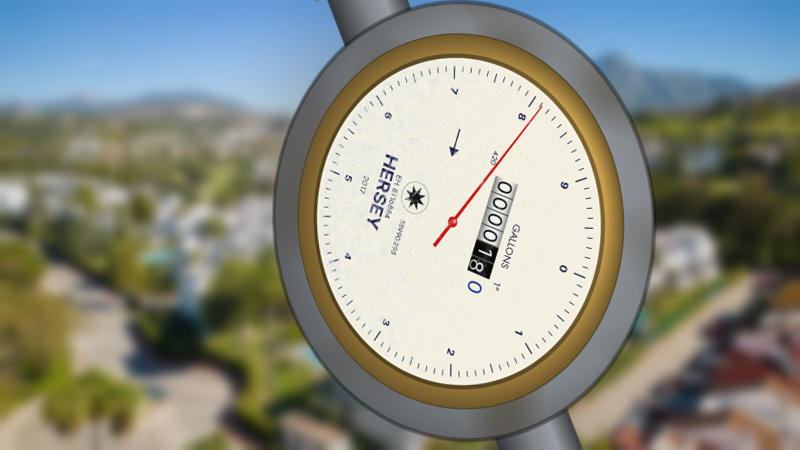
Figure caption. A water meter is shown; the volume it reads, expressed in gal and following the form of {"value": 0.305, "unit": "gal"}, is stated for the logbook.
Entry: {"value": 178.1, "unit": "gal"}
